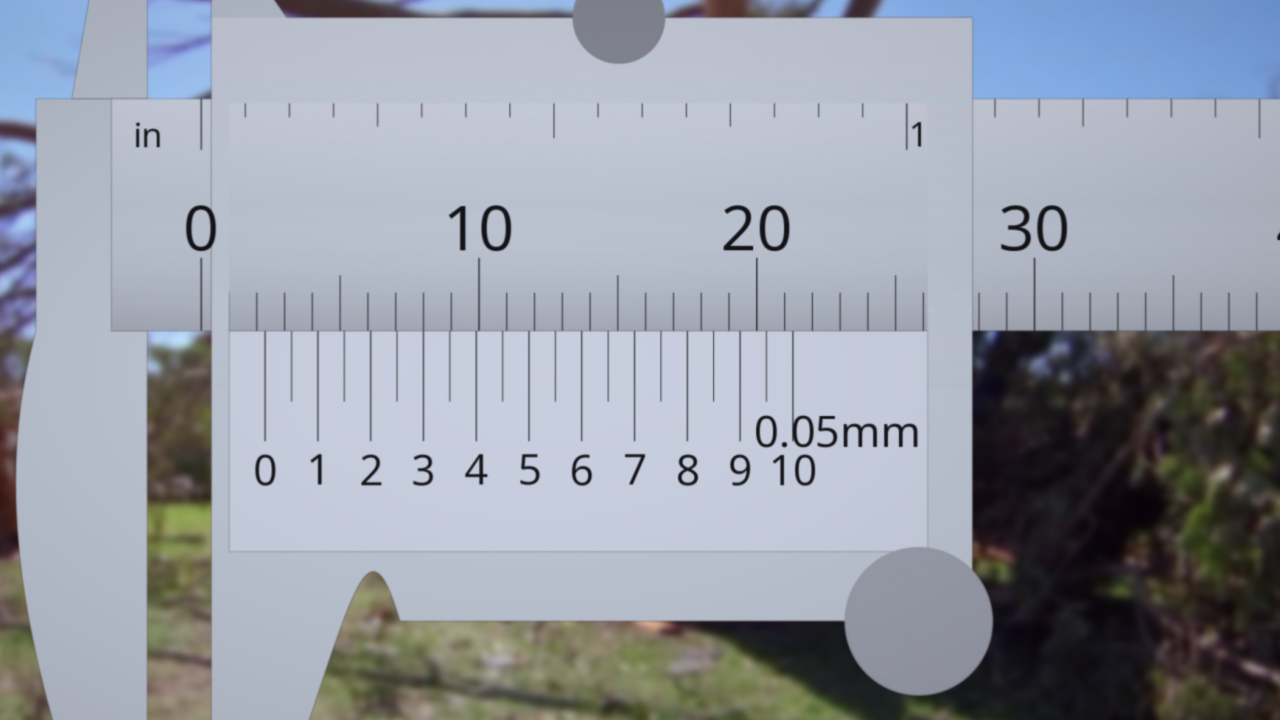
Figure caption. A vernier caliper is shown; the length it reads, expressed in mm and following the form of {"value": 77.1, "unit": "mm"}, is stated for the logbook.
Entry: {"value": 2.30, "unit": "mm"}
